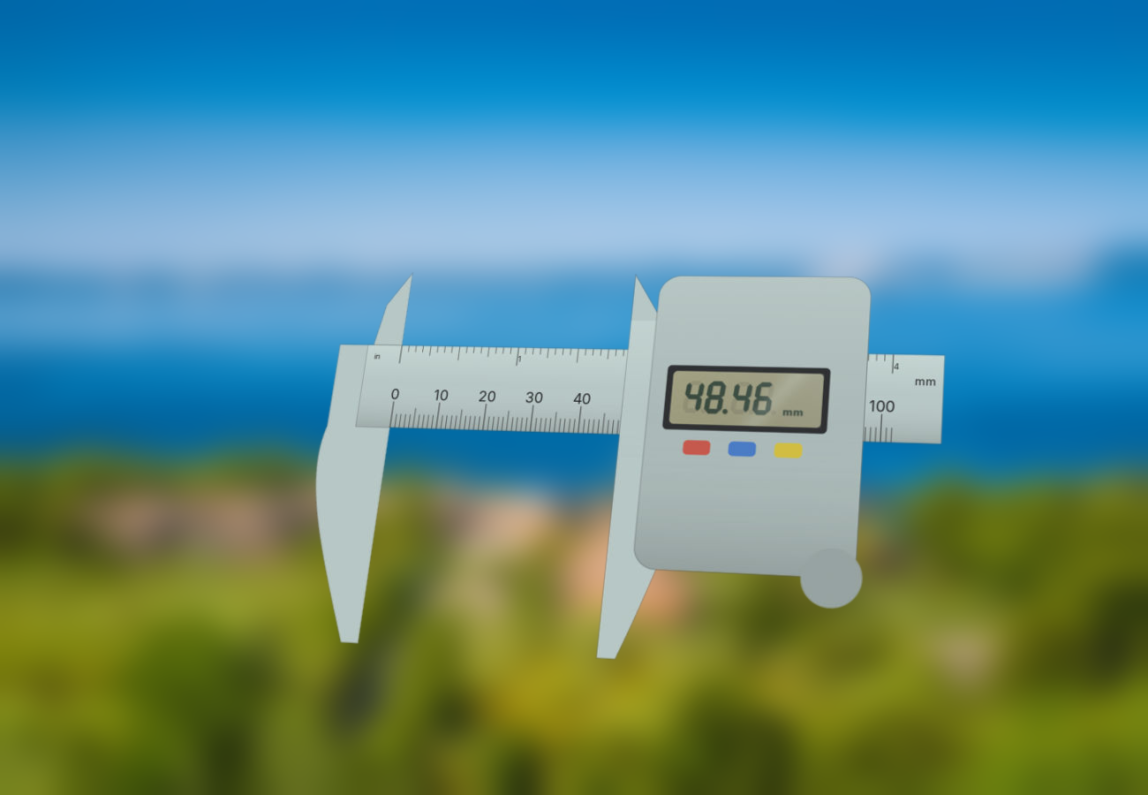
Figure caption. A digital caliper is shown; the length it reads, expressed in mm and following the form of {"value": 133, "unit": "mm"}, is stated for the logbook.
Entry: {"value": 48.46, "unit": "mm"}
